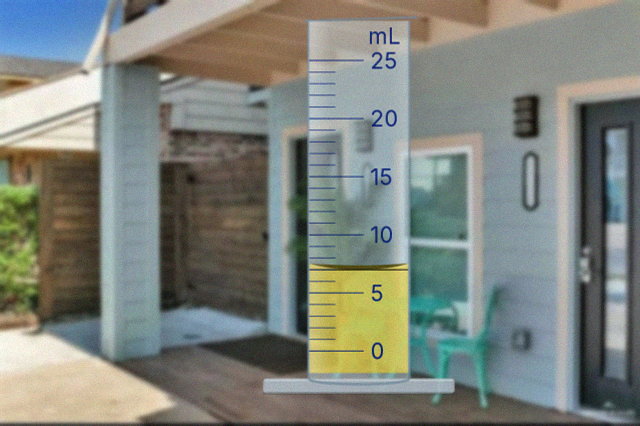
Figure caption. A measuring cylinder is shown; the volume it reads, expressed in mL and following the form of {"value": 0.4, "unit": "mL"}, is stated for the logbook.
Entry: {"value": 7, "unit": "mL"}
